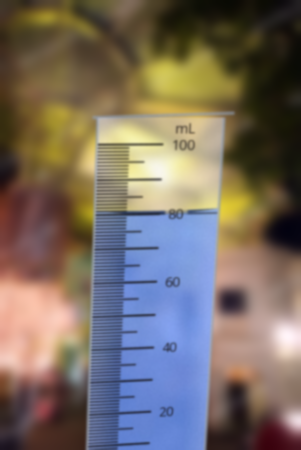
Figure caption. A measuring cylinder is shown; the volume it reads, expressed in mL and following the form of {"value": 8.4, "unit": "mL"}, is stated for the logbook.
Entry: {"value": 80, "unit": "mL"}
